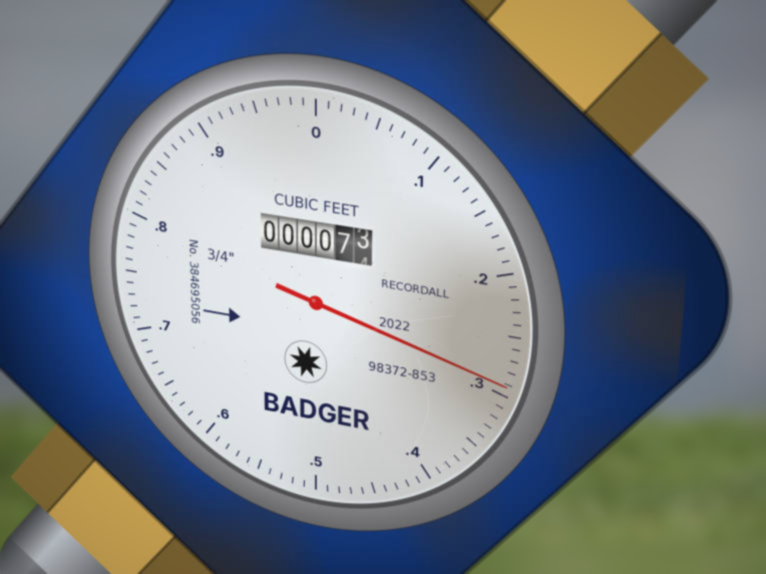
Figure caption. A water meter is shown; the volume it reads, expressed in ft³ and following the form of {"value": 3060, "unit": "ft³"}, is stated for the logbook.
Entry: {"value": 73.29, "unit": "ft³"}
